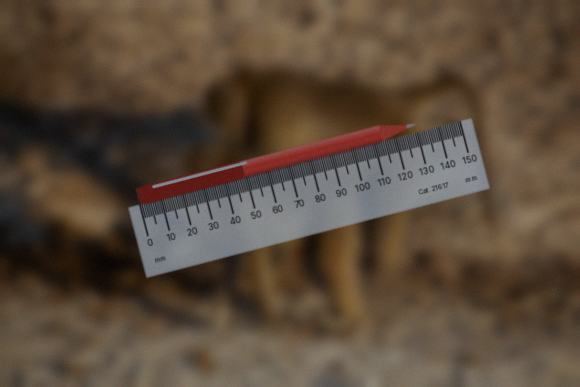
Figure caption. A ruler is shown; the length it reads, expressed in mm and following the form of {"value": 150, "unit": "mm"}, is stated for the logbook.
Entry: {"value": 130, "unit": "mm"}
